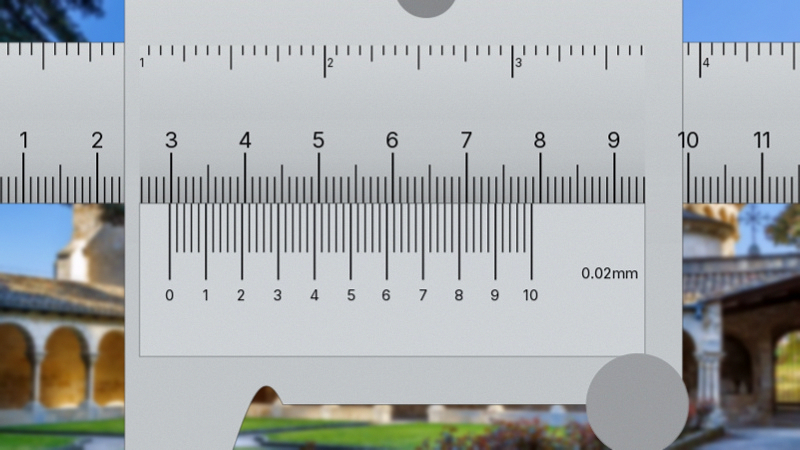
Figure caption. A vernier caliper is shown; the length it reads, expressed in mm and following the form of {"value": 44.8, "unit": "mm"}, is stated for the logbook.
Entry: {"value": 29.8, "unit": "mm"}
